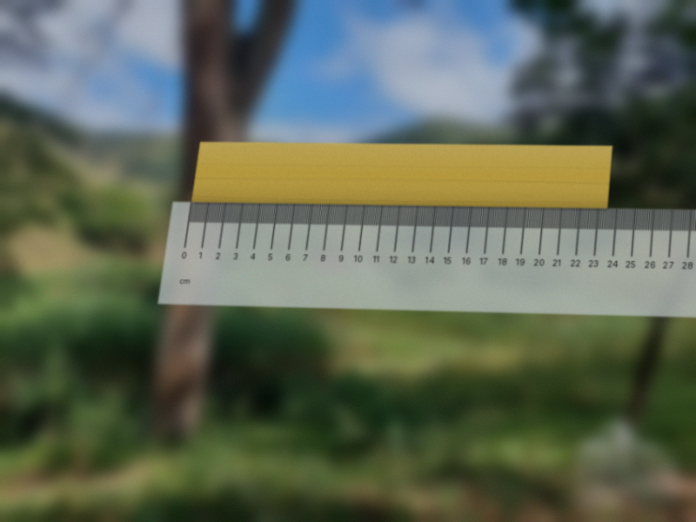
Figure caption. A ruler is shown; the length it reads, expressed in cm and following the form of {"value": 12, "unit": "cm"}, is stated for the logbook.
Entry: {"value": 23.5, "unit": "cm"}
